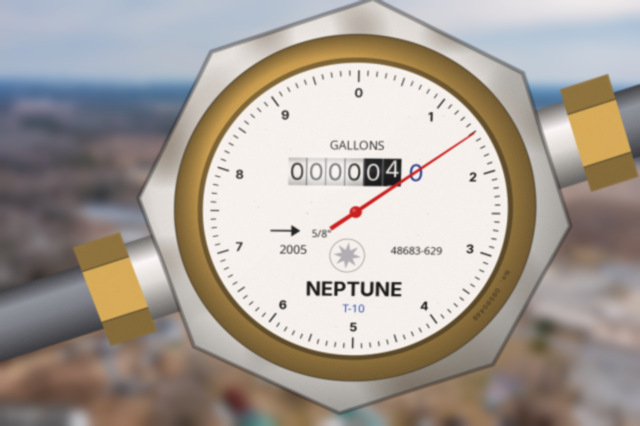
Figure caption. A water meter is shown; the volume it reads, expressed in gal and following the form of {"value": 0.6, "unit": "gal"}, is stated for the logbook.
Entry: {"value": 41.5, "unit": "gal"}
